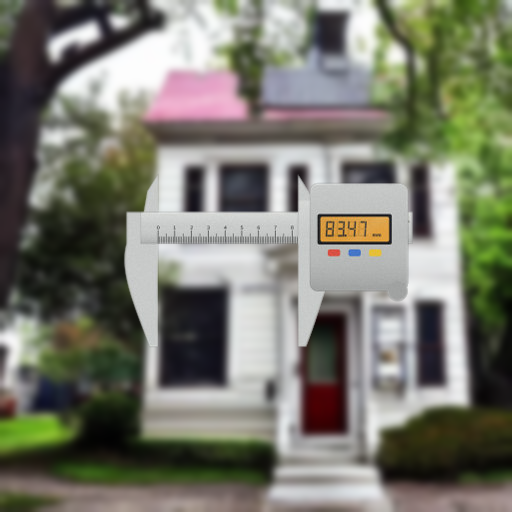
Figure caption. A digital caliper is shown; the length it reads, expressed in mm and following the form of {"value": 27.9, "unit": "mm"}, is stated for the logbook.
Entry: {"value": 83.47, "unit": "mm"}
